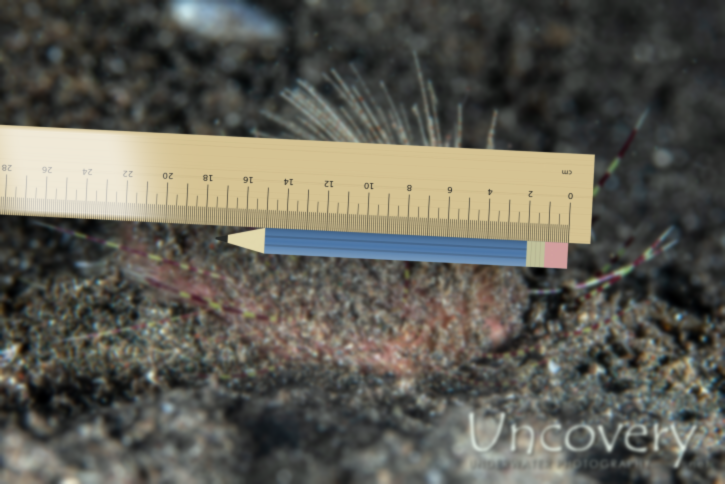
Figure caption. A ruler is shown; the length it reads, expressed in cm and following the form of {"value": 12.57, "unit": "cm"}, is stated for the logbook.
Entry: {"value": 17.5, "unit": "cm"}
